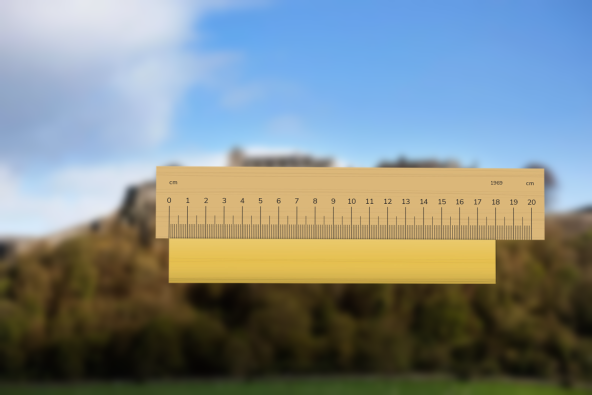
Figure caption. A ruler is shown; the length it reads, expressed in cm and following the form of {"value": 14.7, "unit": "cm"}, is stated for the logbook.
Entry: {"value": 18, "unit": "cm"}
